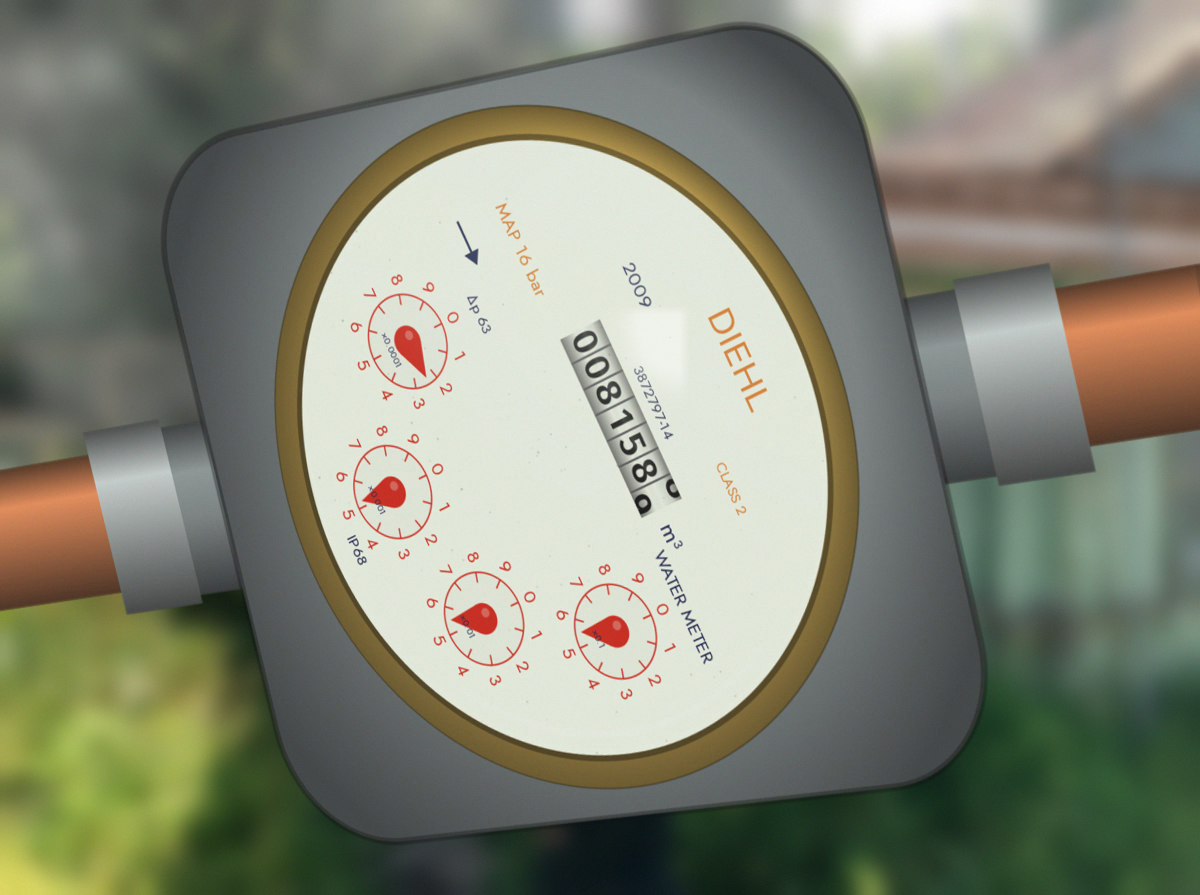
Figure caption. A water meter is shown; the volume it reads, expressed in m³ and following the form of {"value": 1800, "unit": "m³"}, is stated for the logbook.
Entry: {"value": 81588.5552, "unit": "m³"}
